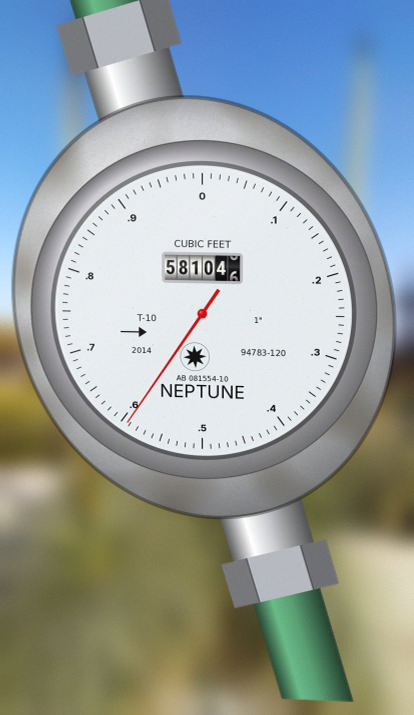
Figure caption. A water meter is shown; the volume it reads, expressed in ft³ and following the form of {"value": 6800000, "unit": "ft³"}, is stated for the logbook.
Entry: {"value": 581045.59, "unit": "ft³"}
